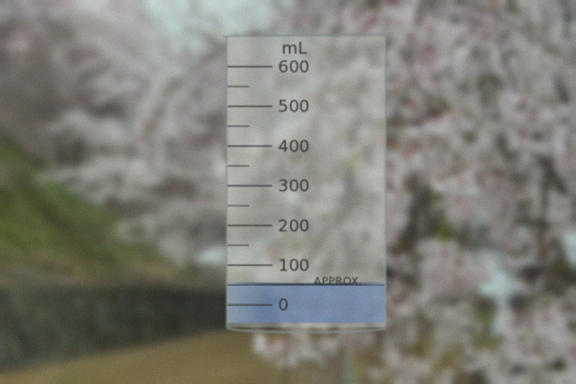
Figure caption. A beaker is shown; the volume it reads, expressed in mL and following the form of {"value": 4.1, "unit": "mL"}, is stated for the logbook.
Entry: {"value": 50, "unit": "mL"}
